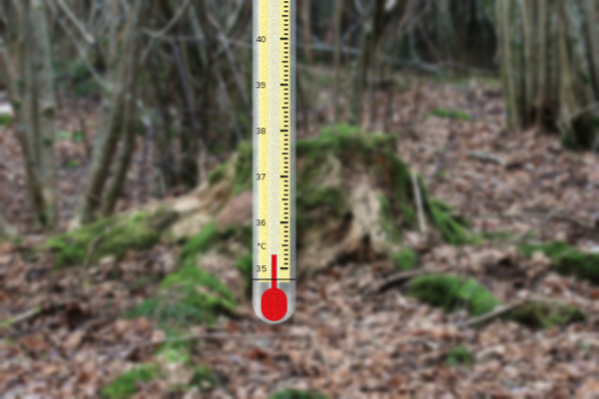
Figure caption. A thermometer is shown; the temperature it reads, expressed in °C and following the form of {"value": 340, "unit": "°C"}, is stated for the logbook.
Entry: {"value": 35.3, "unit": "°C"}
